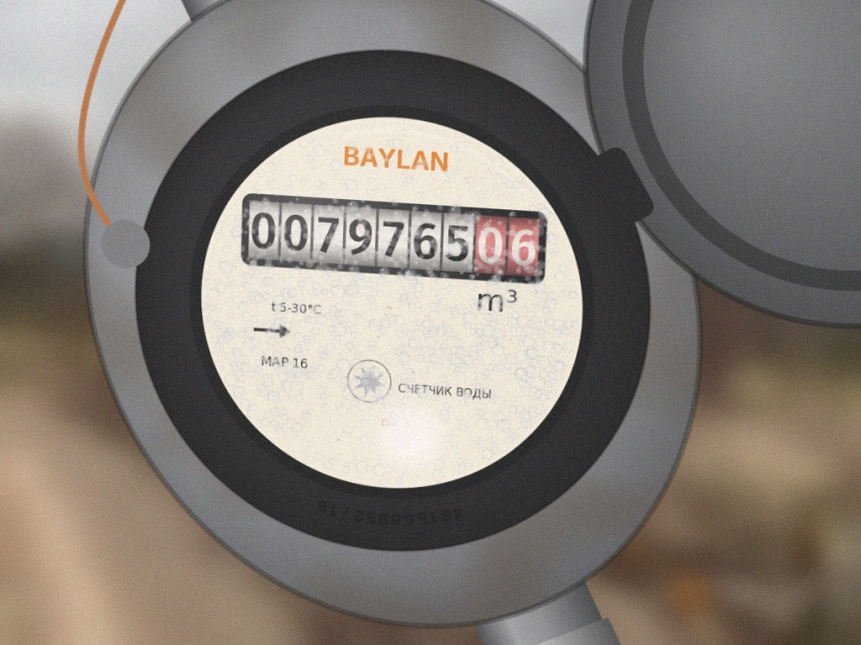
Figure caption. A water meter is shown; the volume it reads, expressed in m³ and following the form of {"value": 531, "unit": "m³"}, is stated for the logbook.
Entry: {"value": 79765.06, "unit": "m³"}
